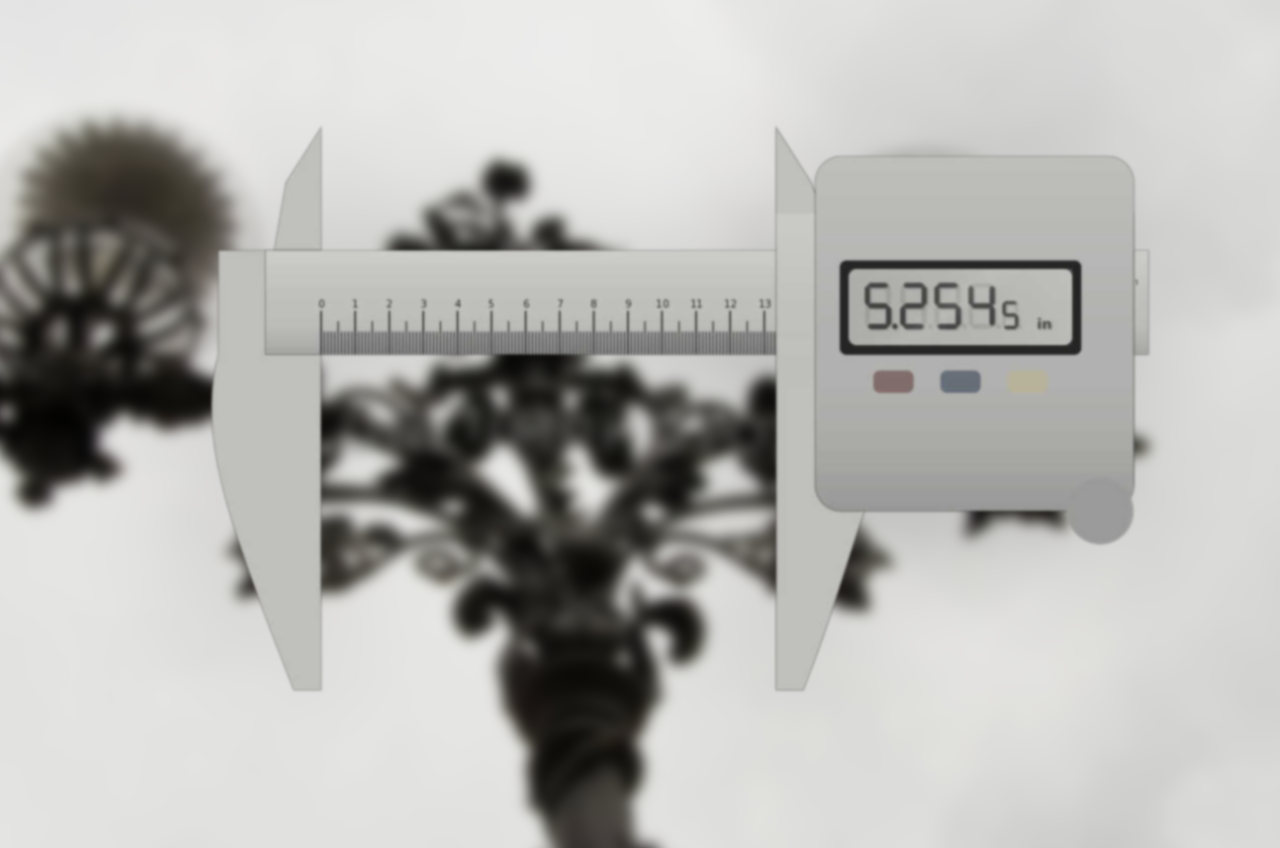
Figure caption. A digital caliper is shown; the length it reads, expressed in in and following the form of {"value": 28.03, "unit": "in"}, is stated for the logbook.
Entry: {"value": 5.2545, "unit": "in"}
